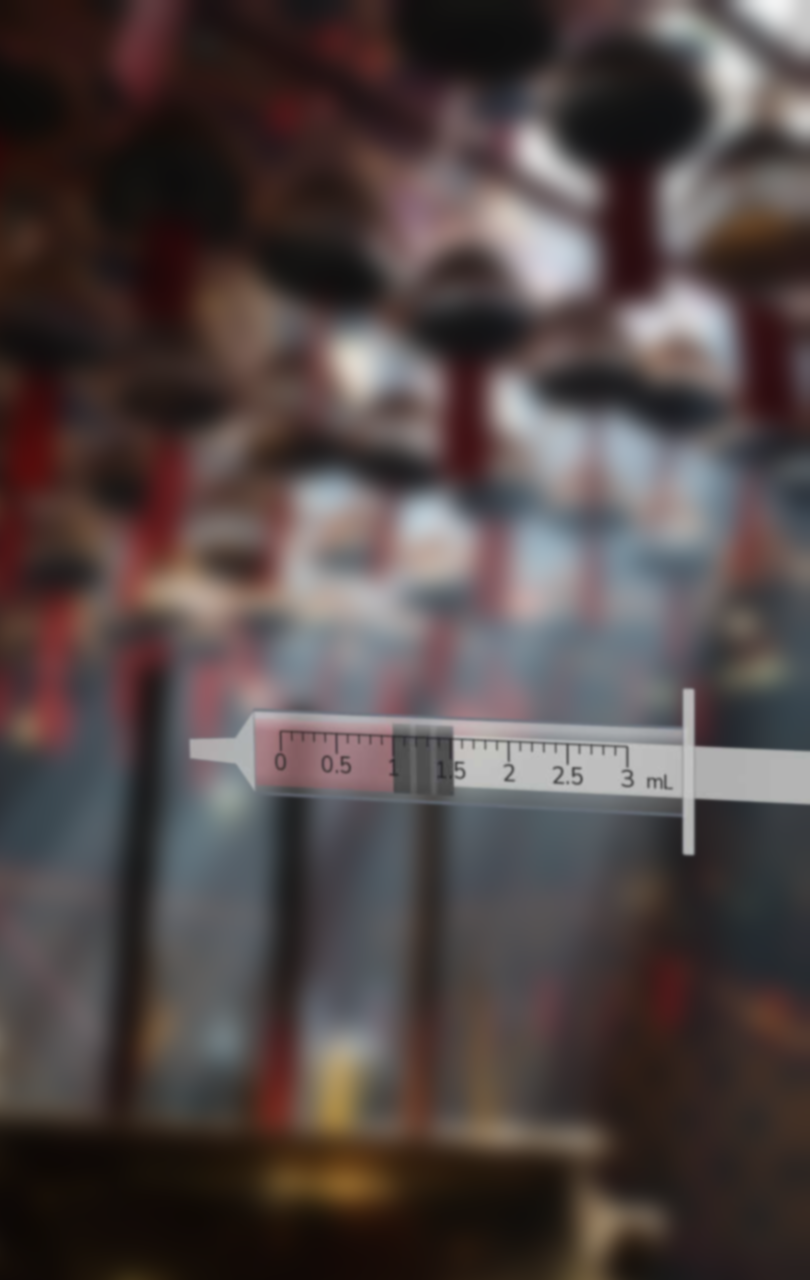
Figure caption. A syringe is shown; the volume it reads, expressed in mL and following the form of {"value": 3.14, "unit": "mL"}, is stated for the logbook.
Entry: {"value": 1, "unit": "mL"}
